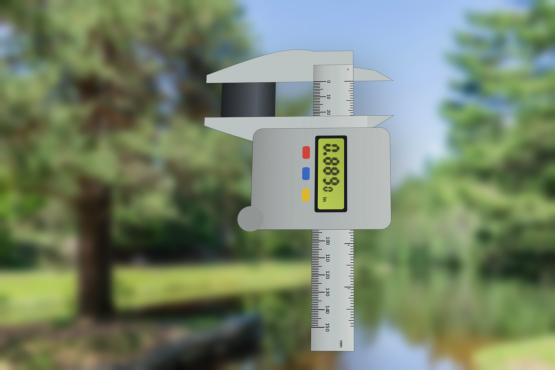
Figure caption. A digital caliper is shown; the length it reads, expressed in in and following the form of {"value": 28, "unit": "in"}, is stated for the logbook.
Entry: {"value": 0.8890, "unit": "in"}
